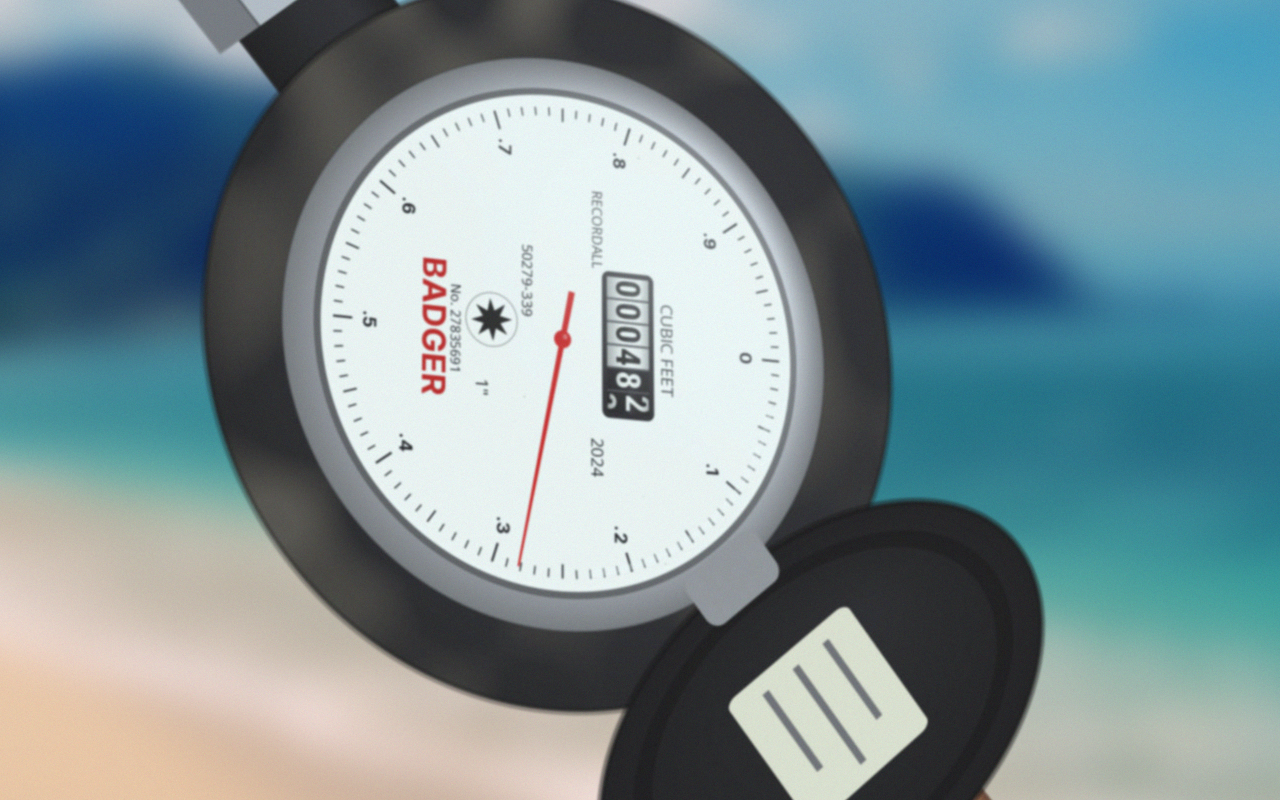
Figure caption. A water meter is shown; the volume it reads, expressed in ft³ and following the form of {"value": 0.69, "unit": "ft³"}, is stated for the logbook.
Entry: {"value": 482.28, "unit": "ft³"}
